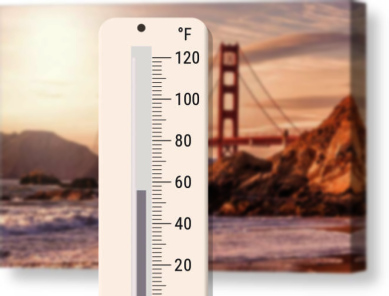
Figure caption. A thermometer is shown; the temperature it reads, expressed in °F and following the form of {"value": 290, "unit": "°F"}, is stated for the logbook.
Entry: {"value": 56, "unit": "°F"}
